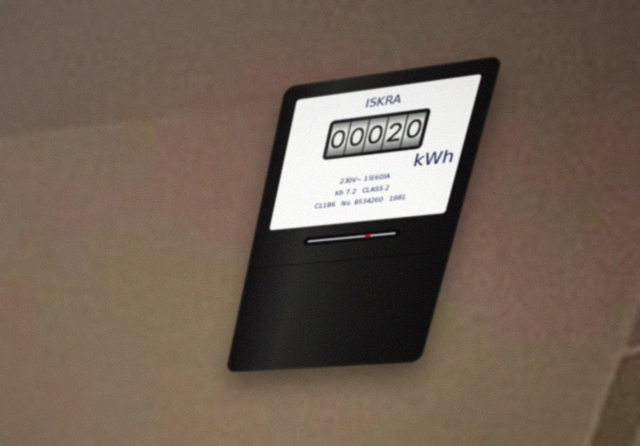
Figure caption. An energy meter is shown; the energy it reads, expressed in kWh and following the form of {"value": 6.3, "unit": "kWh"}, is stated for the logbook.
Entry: {"value": 20, "unit": "kWh"}
